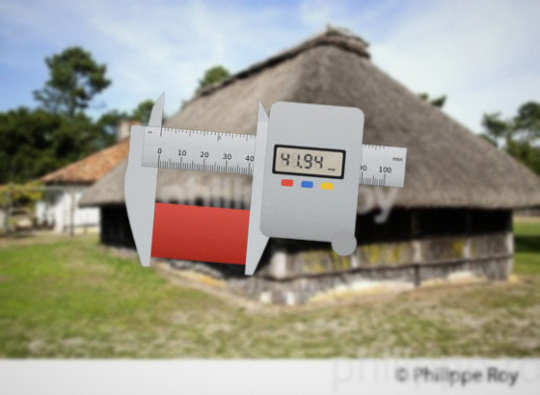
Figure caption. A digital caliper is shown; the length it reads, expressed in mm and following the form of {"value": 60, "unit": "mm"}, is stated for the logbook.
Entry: {"value": 41.94, "unit": "mm"}
